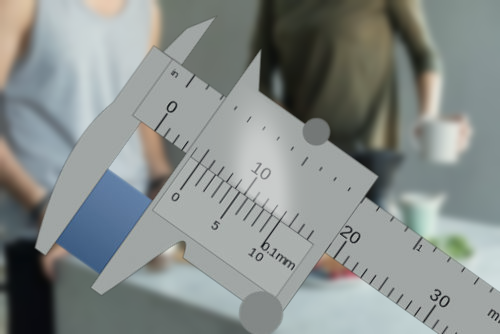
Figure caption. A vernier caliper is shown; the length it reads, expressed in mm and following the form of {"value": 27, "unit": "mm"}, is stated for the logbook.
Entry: {"value": 5.0, "unit": "mm"}
